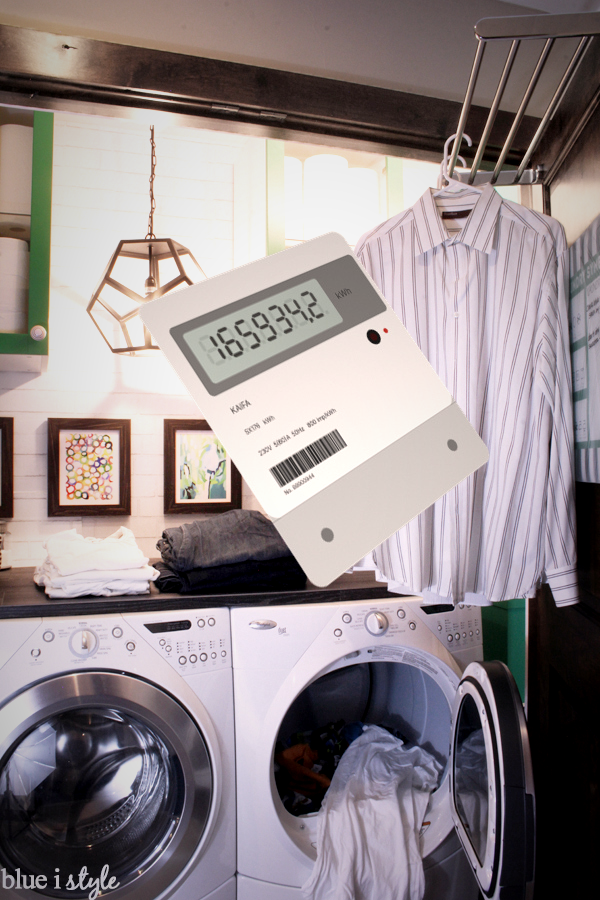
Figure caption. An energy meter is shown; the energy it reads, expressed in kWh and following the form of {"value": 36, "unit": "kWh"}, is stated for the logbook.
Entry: {"value": 165934.2, "unit": "kWh"}
